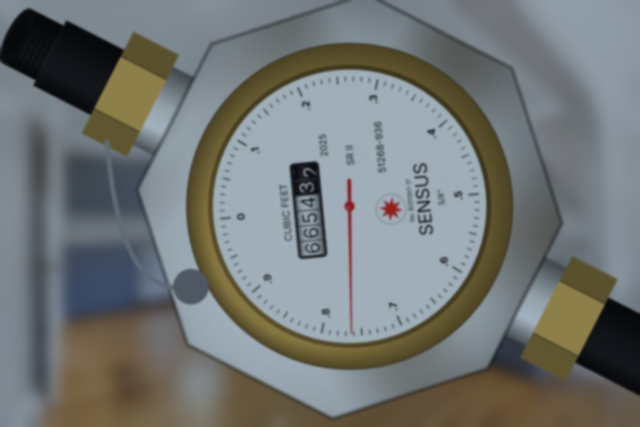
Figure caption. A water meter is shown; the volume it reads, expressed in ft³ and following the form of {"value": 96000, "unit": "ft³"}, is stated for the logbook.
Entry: {"value": 665431.76, "unit": "ft³"}
